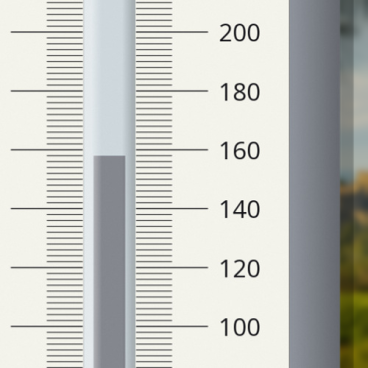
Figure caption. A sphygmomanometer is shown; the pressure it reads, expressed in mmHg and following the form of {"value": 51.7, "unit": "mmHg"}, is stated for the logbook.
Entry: {"value": 158, "unit": "mmHg"}
